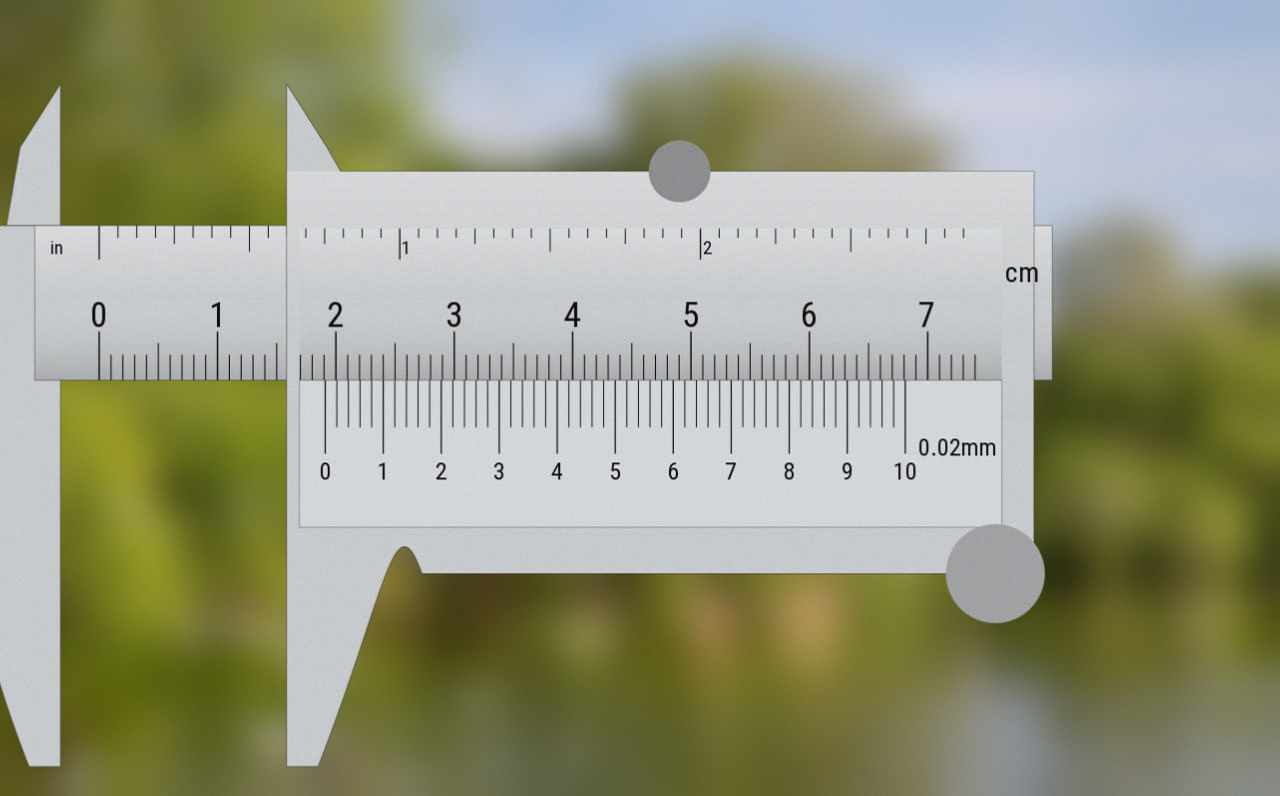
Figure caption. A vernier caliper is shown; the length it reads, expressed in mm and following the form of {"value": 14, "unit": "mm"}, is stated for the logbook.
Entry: {"value": 19.1, "unit": "mm"}
